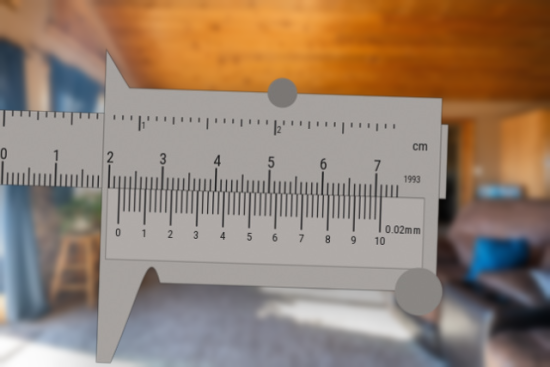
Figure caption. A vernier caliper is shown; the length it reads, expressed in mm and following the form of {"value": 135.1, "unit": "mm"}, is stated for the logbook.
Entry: {"value": 22.0, "unit": "mm"}
